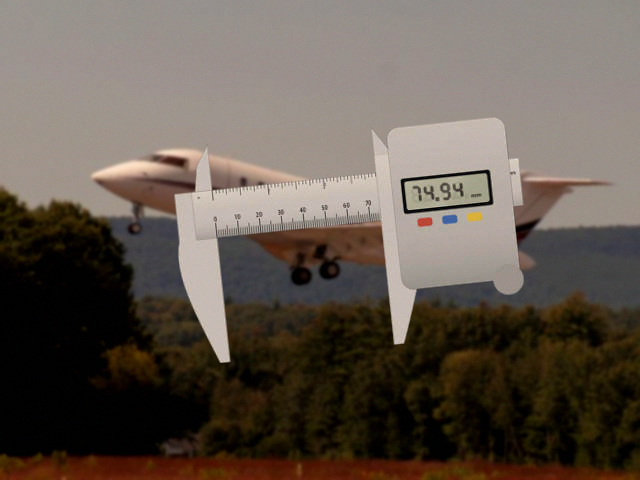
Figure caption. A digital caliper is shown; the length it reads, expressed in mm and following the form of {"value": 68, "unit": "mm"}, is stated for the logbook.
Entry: {"value": 74.94, "unit": "mm"}
